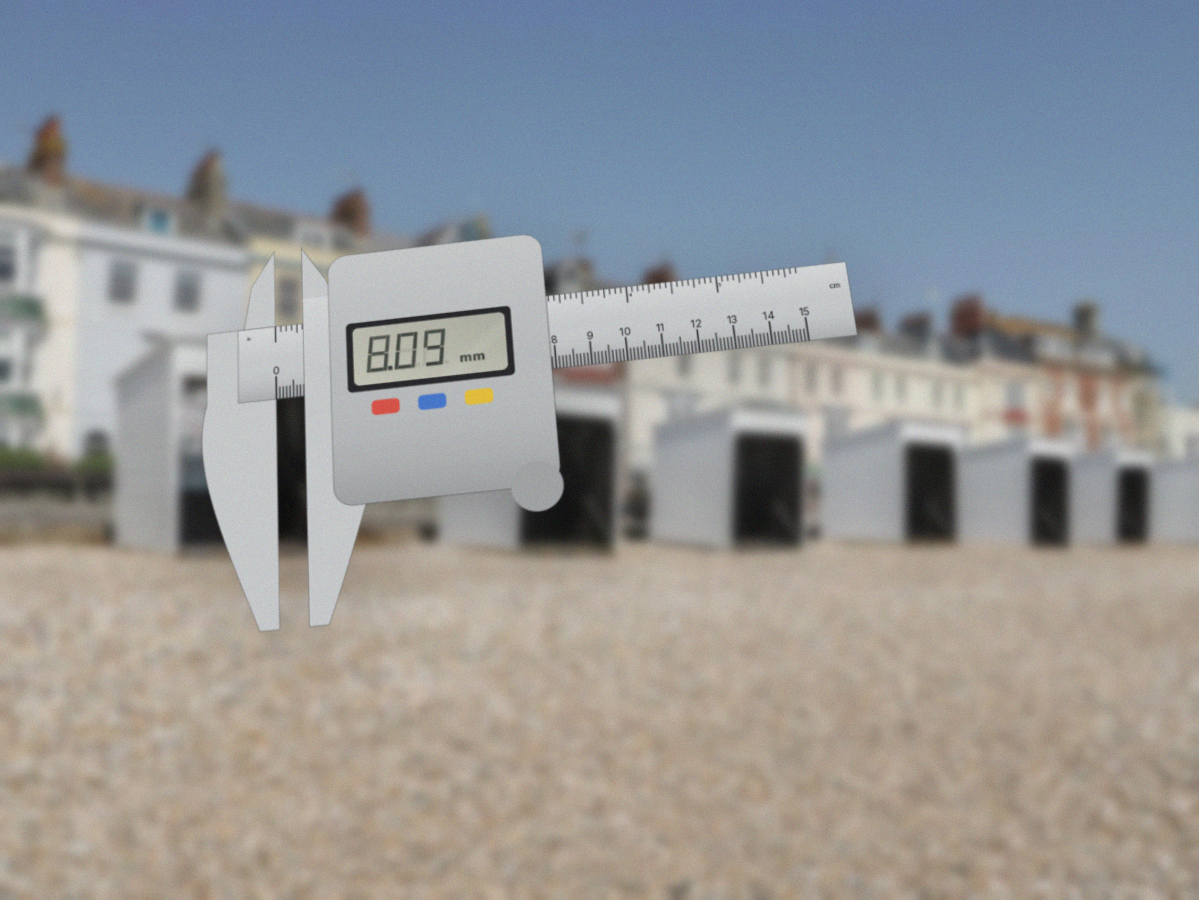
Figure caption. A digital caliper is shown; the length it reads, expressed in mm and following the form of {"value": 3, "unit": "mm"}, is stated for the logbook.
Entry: {"value": 8.09, "unit": "mm"}
